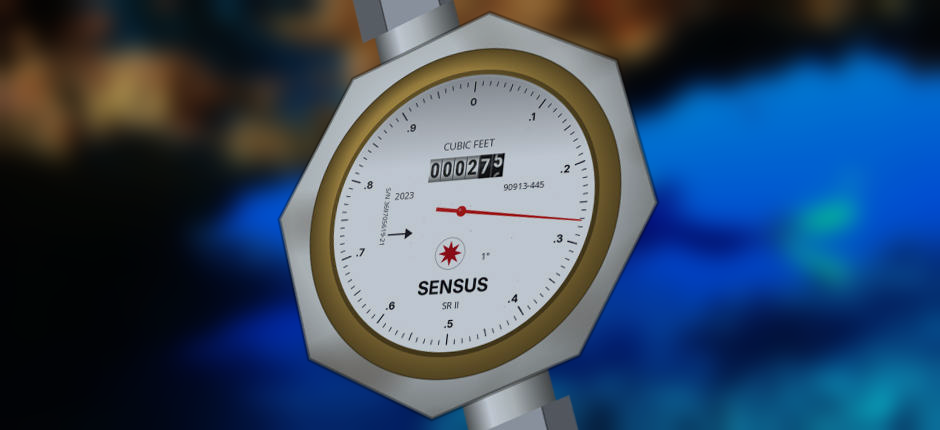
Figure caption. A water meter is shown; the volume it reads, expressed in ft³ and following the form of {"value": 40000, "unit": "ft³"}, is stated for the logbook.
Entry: {"value": 275.27, "unit": "ft³"}
